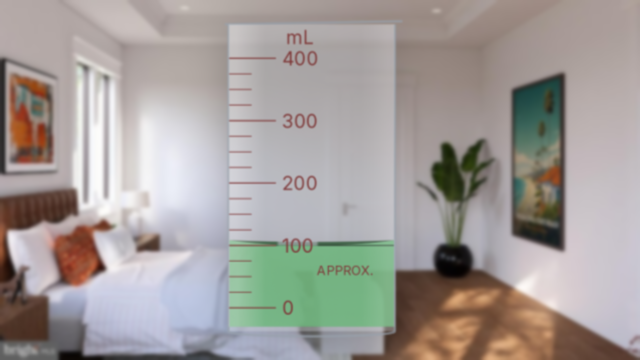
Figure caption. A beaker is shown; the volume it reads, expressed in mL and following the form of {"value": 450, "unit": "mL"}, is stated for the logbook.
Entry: {"value": 100, "unit": "mL"}
